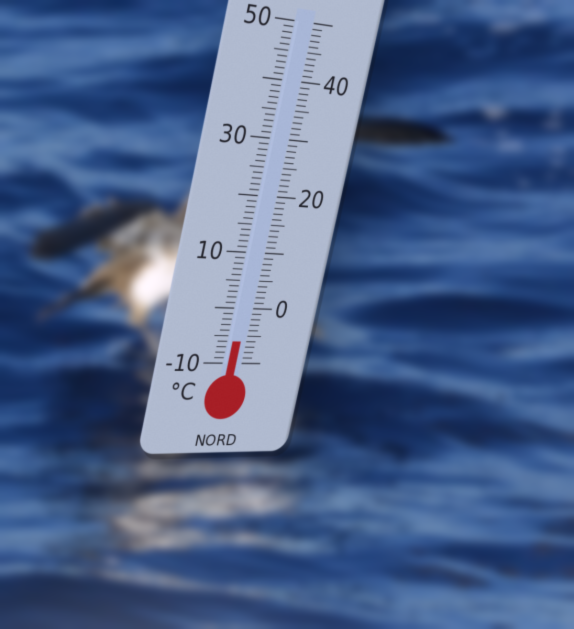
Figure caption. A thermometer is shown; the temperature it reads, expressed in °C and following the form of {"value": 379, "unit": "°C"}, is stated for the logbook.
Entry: {"value": -6, "unit": "°C"}
